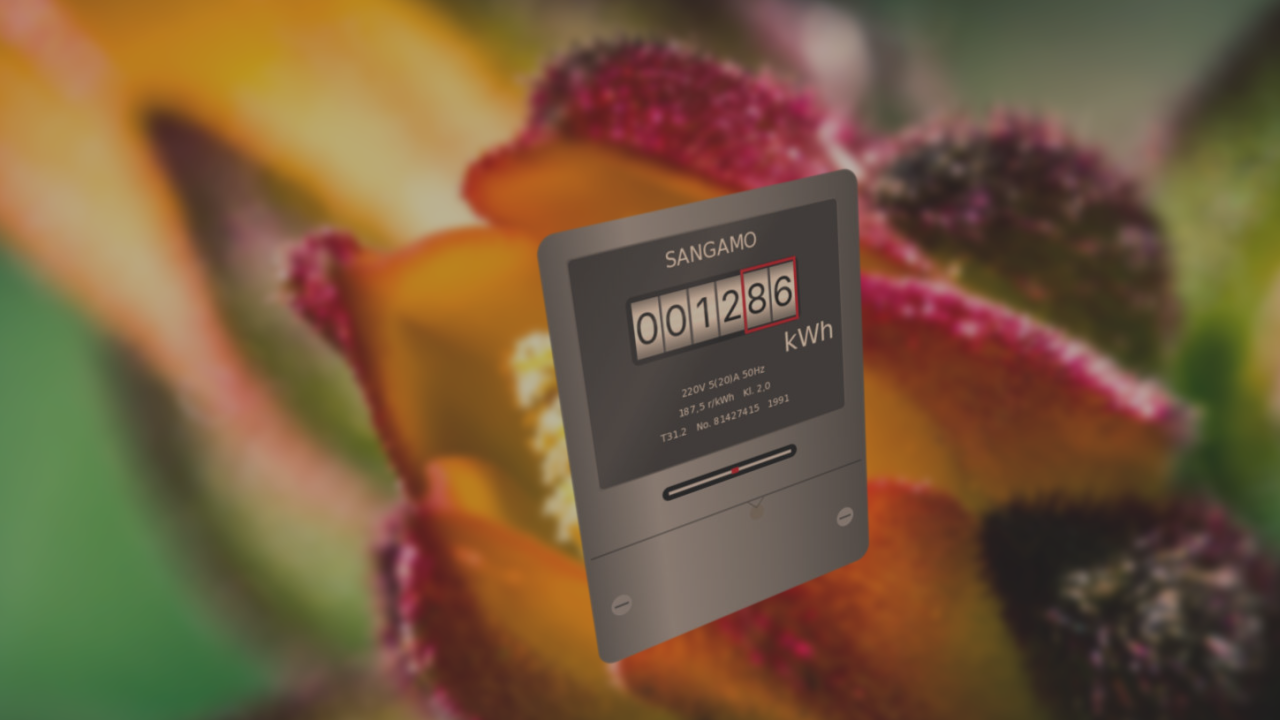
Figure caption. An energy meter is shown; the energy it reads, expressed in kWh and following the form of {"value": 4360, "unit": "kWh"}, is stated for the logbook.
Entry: {"value": 12.86, "unit": "kWh"}
